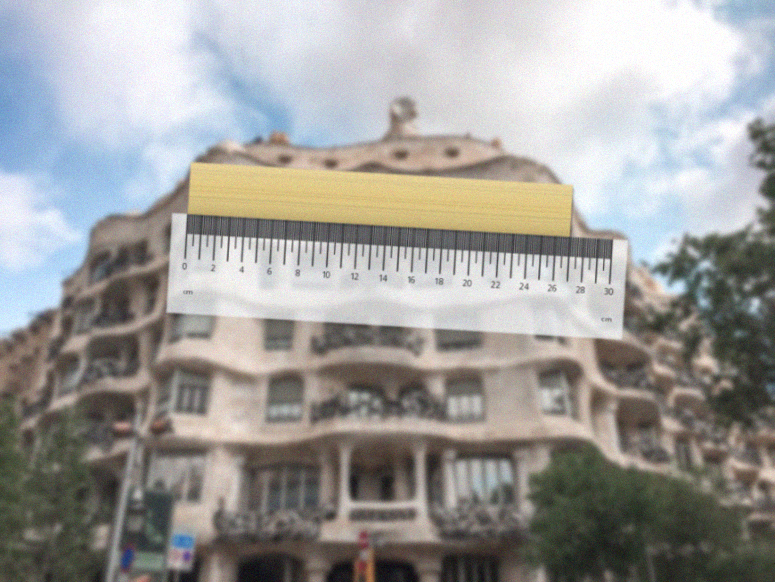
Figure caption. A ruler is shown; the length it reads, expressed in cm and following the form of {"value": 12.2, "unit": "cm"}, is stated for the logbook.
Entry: {"value": 27, "unit": "cm"}
